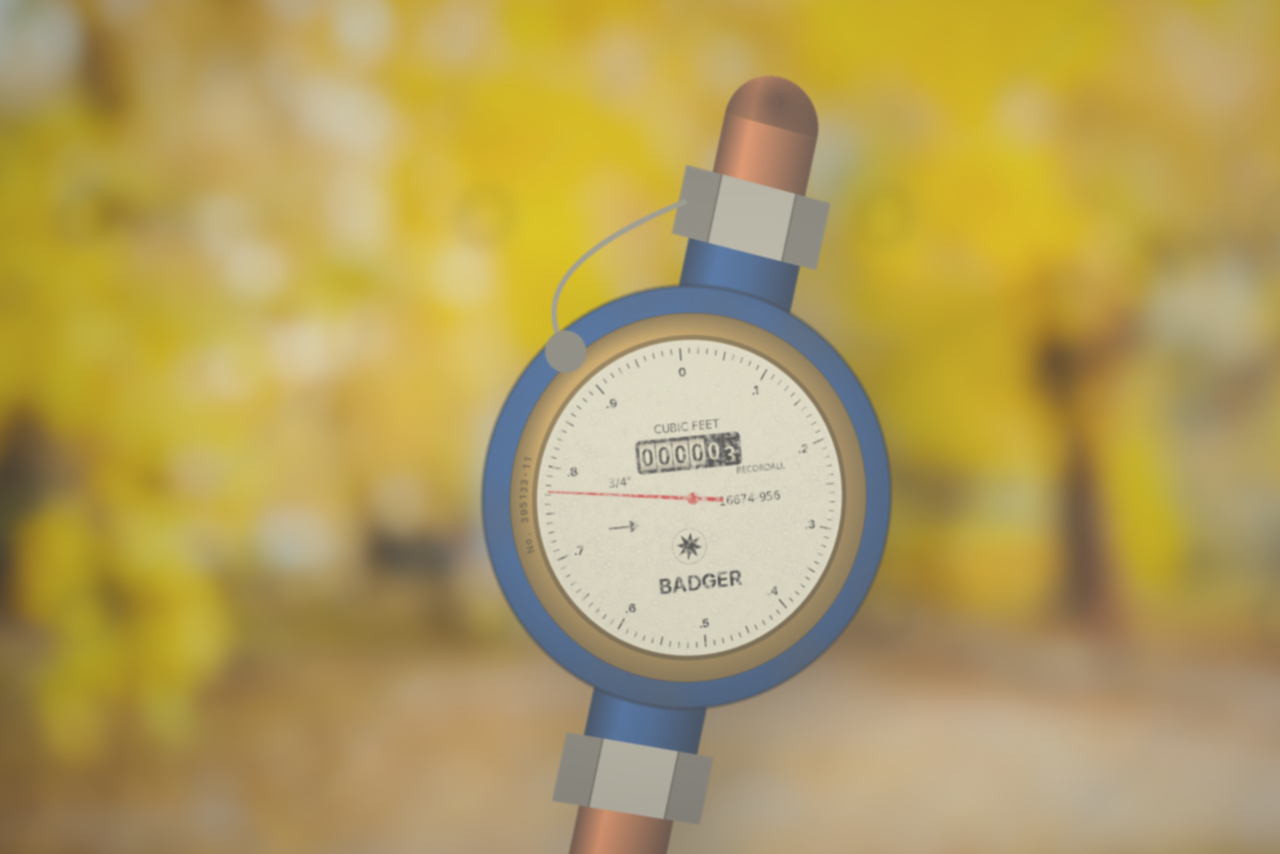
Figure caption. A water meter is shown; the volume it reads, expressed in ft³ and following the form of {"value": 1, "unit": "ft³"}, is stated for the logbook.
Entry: {"value": 2.77, "unit": "ft³"}
